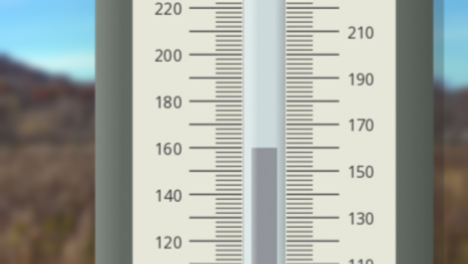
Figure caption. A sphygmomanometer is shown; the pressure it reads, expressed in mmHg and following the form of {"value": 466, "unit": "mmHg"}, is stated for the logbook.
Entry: {"value": 160, "unit": "mmHg"}
